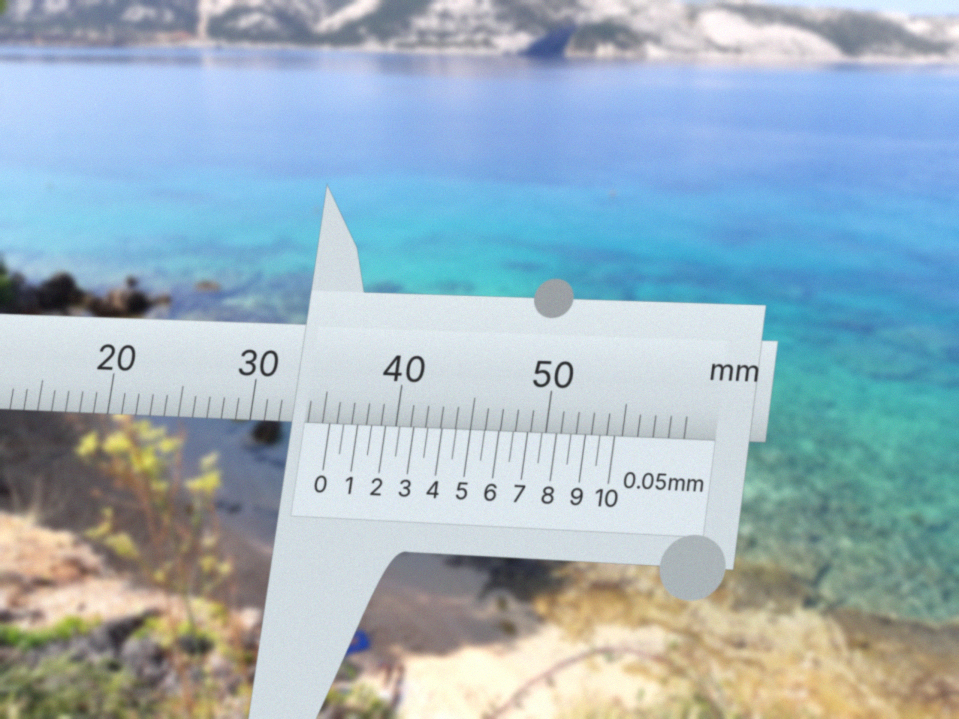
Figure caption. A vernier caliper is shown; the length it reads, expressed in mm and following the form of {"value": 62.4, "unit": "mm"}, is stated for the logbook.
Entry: {"value": 35.5, "unit": "mm"}
